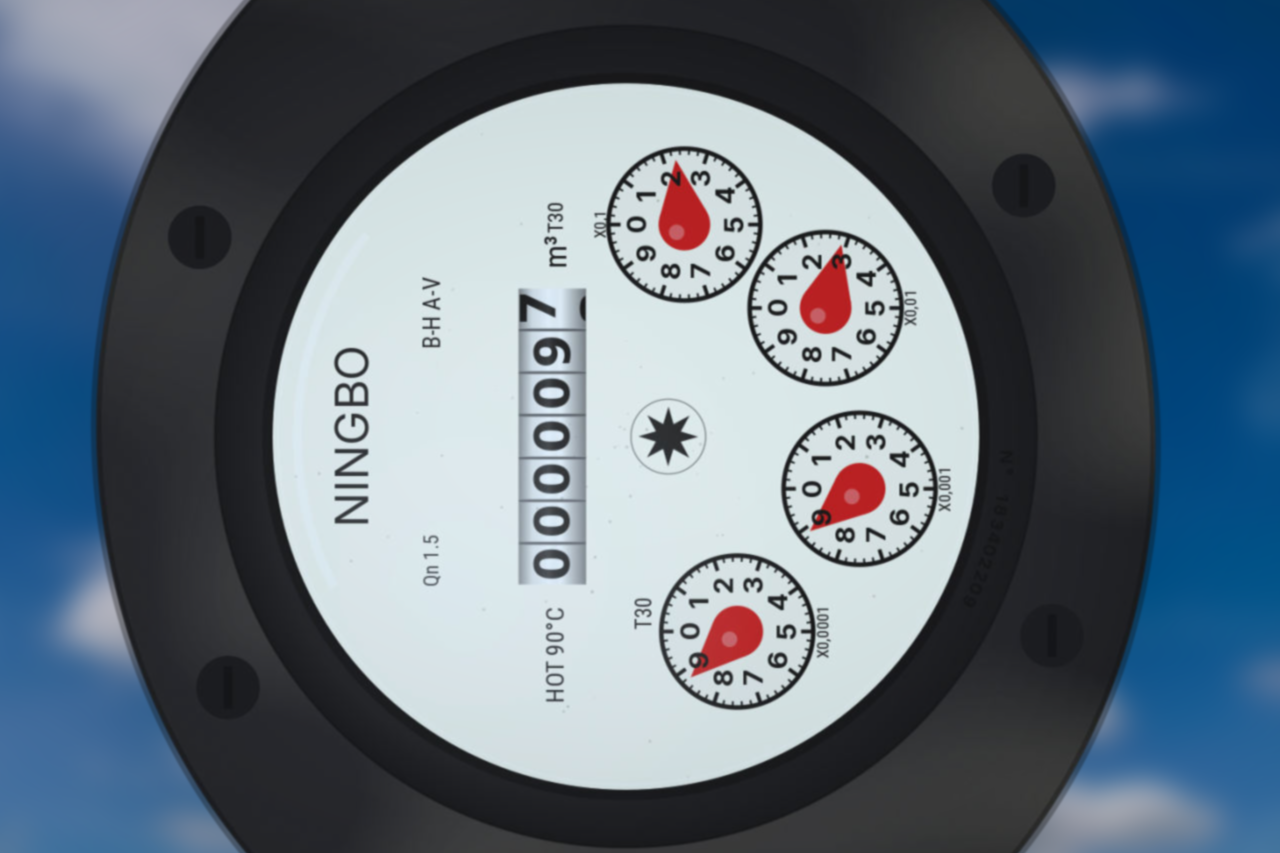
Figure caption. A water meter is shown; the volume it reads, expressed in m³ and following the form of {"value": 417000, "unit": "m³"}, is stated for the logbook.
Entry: {"value": 97.2288, "unit": "m³"}
